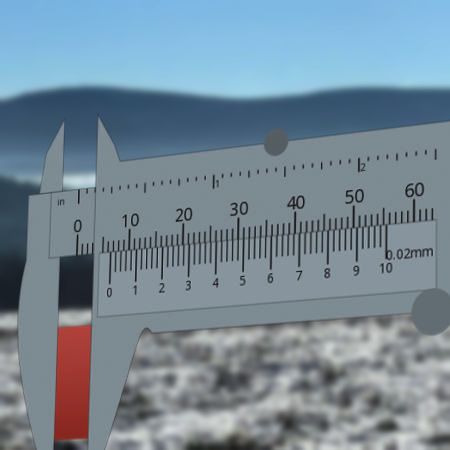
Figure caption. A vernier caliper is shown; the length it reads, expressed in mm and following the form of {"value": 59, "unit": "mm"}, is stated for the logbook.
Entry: {"value": 6.5, "unit": "mm"}
